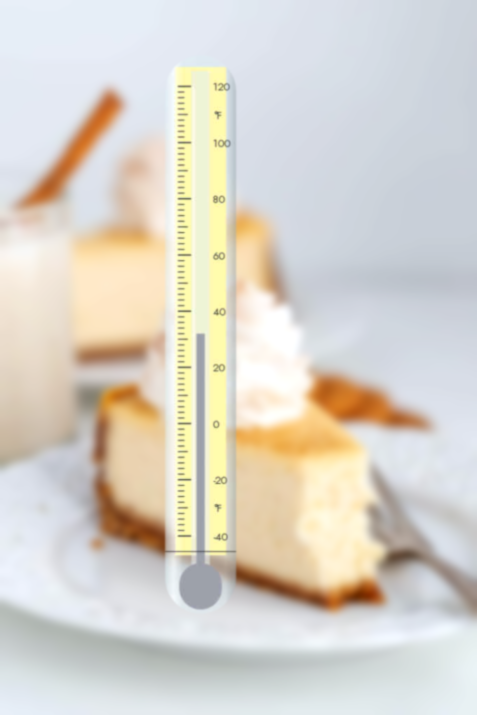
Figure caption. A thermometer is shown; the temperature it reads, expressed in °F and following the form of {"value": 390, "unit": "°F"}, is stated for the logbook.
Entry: {"value": 32, "unit": "°F"}
